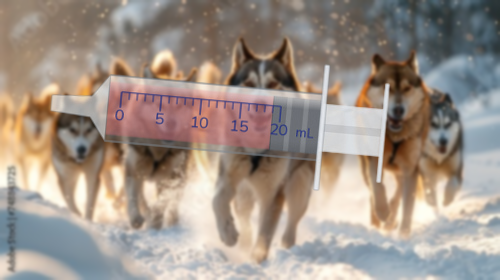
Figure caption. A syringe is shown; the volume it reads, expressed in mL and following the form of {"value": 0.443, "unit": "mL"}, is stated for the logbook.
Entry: {"value": 19, "unit": "mL"}
